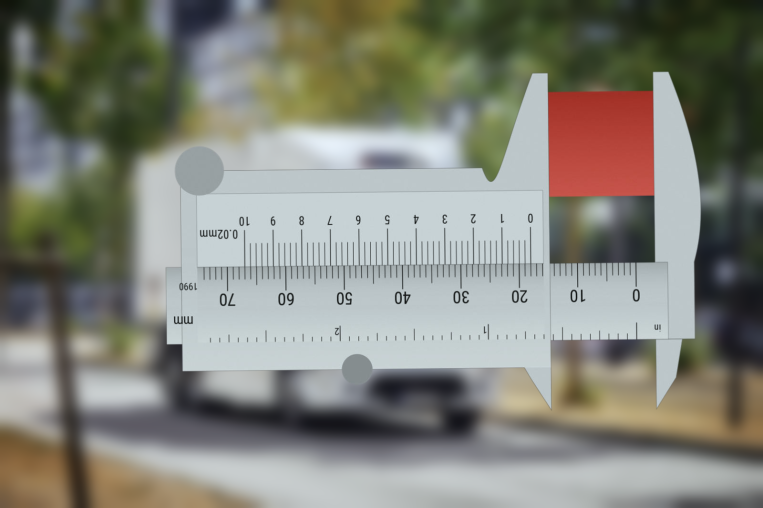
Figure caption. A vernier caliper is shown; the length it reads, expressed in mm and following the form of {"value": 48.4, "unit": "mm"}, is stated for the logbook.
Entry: {"value": 18.0, "unit": "mm"}
